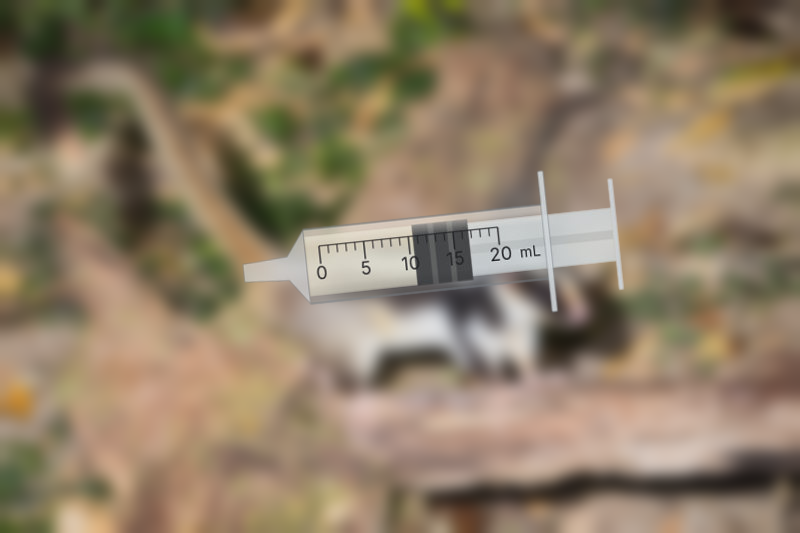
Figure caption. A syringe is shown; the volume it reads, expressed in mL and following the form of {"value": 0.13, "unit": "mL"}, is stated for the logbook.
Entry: {"value": 10.5, "unit": "mL"}
